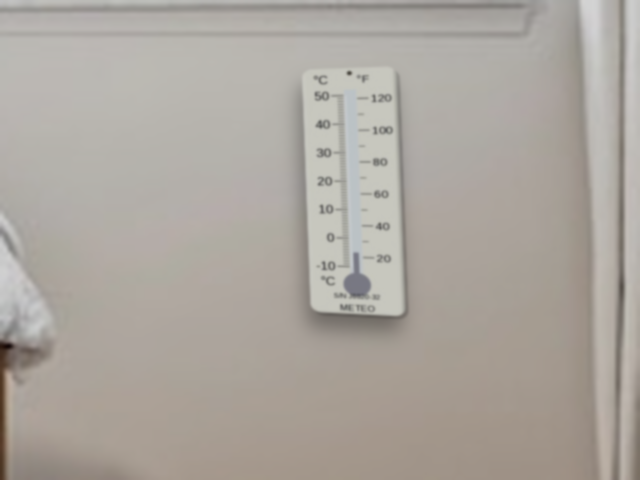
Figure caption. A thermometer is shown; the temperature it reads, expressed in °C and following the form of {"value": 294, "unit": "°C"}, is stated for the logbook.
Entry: {"value": -5, "unit": "°C"}
